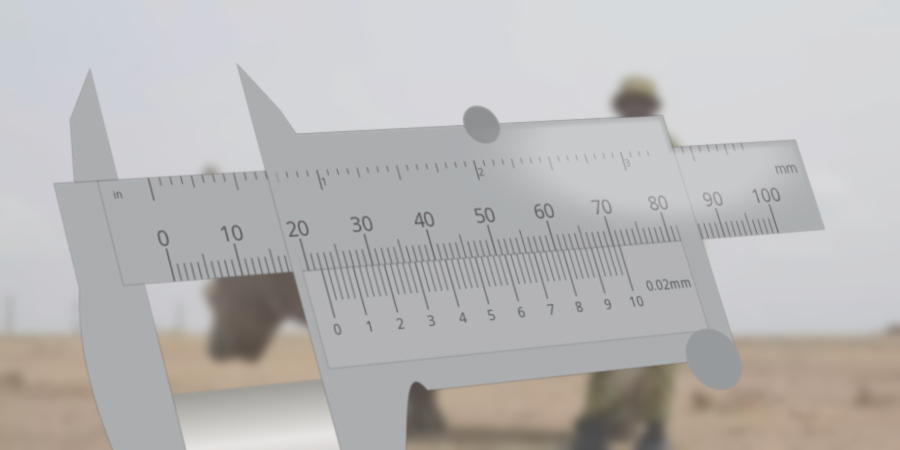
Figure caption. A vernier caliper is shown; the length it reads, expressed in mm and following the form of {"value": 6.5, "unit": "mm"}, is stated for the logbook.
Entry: {"value": 22.0, "unit": "mm"}
